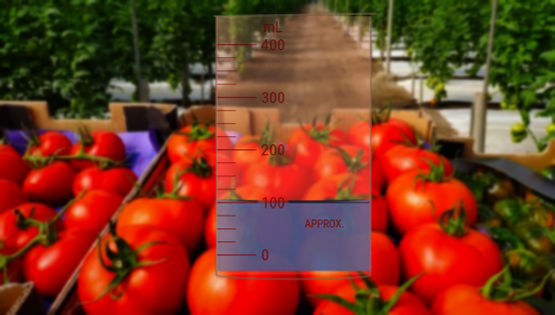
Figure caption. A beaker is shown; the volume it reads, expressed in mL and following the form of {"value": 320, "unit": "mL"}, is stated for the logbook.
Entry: {"value": 100, "unit": "mL"}
